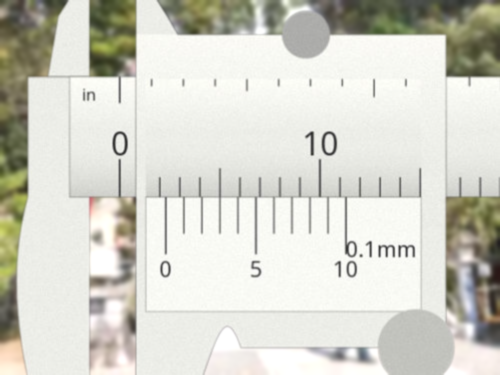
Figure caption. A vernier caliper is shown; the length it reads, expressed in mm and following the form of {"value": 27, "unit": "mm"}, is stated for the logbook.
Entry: {"value": 2.3, "unit": "mm"}
